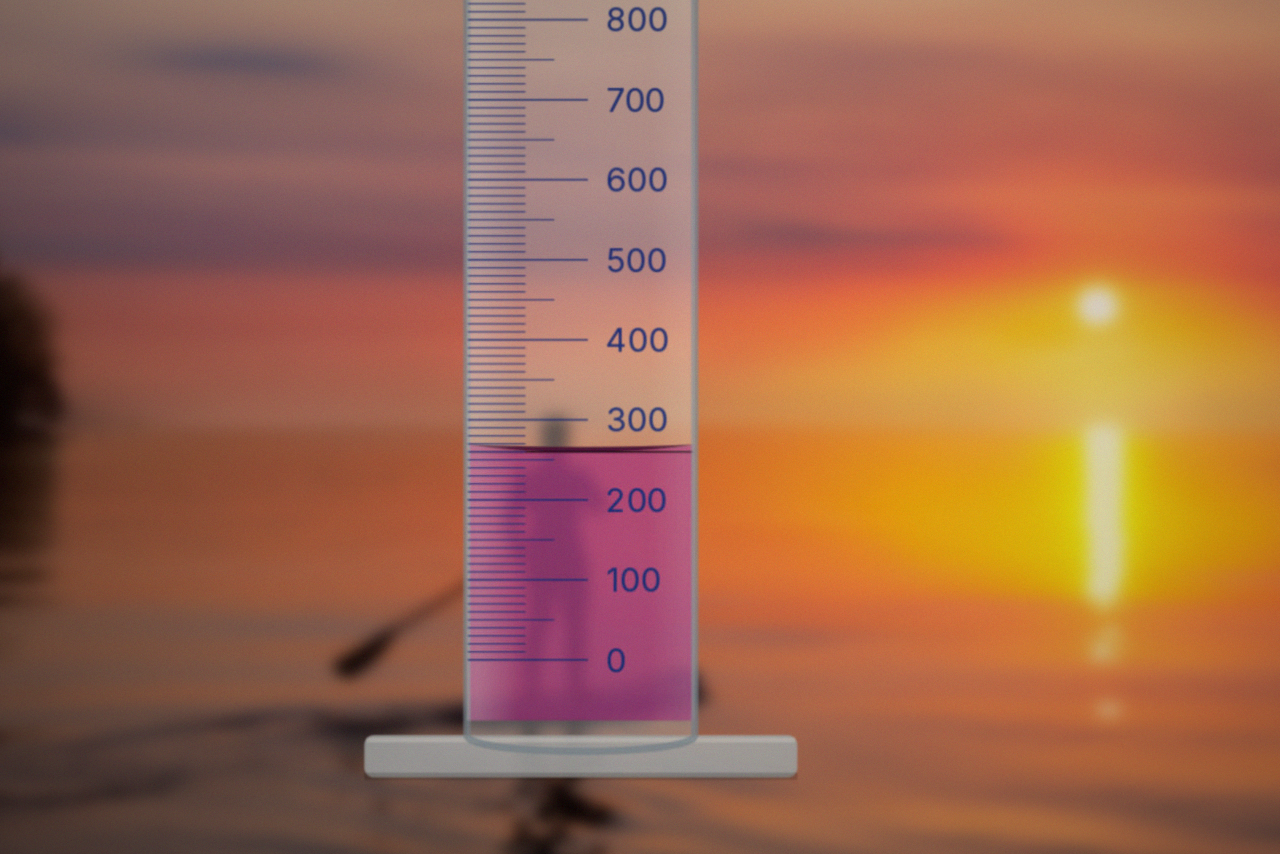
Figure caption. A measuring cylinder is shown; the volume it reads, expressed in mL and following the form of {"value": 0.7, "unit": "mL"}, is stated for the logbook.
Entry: {"value": 260, "unit": "mL"}
